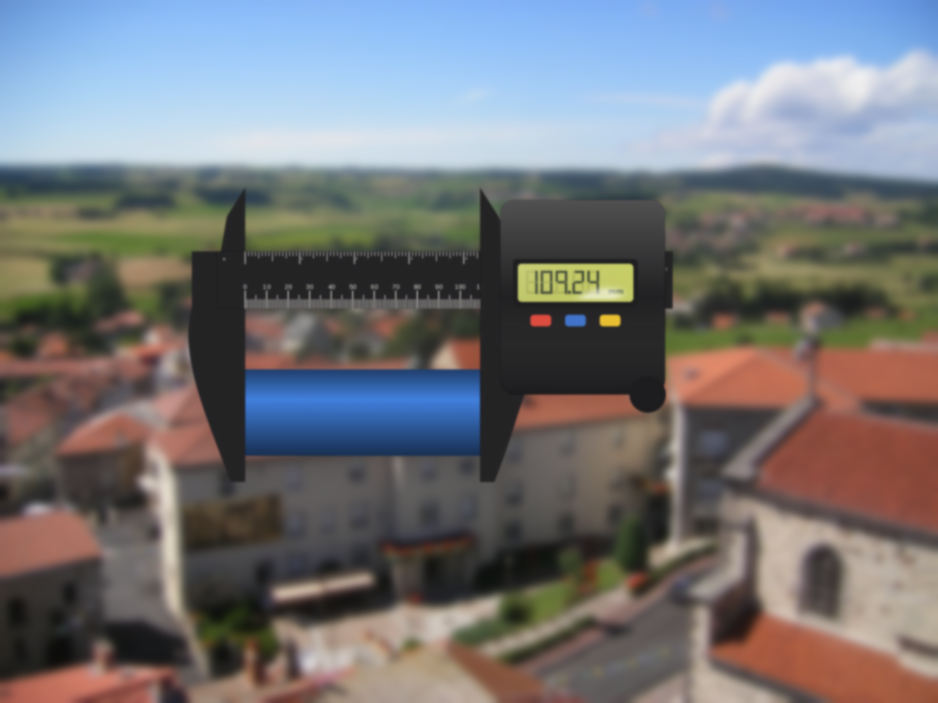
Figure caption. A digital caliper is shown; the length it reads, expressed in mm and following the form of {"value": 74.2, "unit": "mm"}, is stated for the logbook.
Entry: {"value": 109.24, "unit": "mm"}
